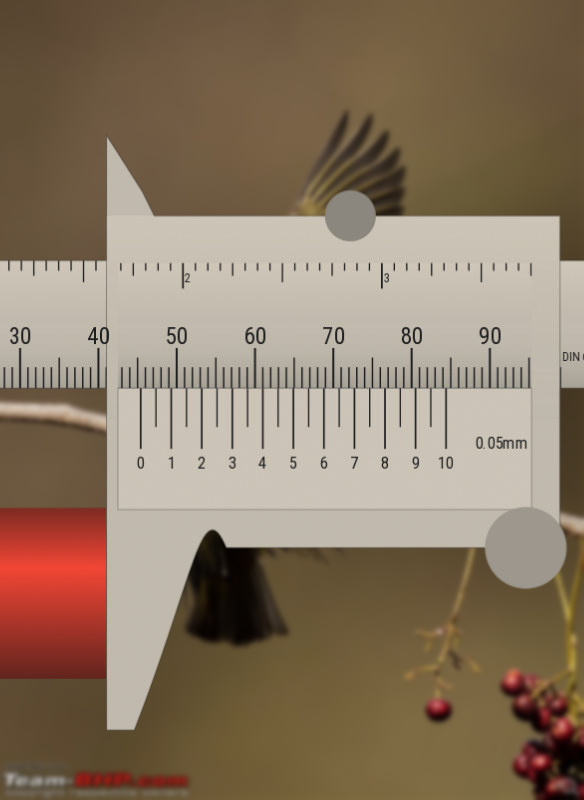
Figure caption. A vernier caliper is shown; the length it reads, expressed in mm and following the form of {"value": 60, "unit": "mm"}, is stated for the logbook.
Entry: {"value": 45.4, "unit": "mm"}
